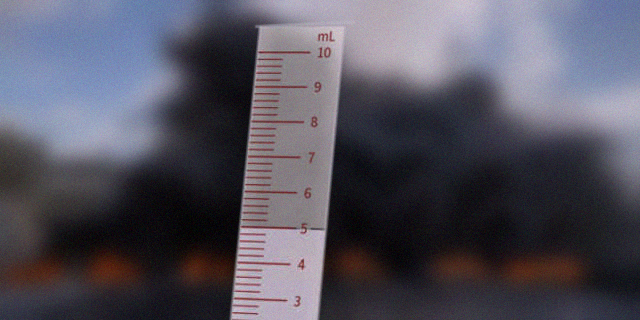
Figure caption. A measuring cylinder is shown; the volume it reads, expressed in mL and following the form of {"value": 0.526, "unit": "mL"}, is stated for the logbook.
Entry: {"value": 5, "unit": "mL"}
